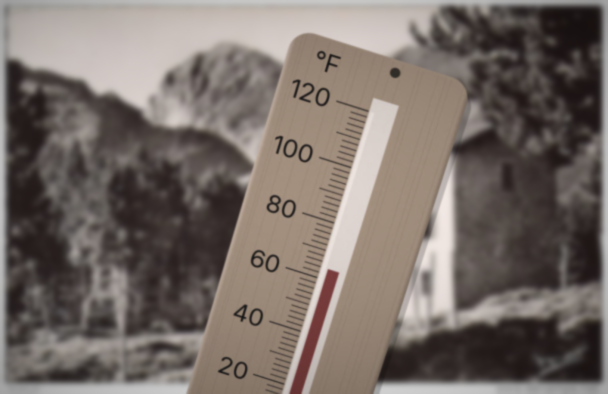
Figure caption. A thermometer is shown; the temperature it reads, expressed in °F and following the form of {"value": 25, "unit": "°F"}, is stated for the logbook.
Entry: {"value": 64, "unit": "°F"}
